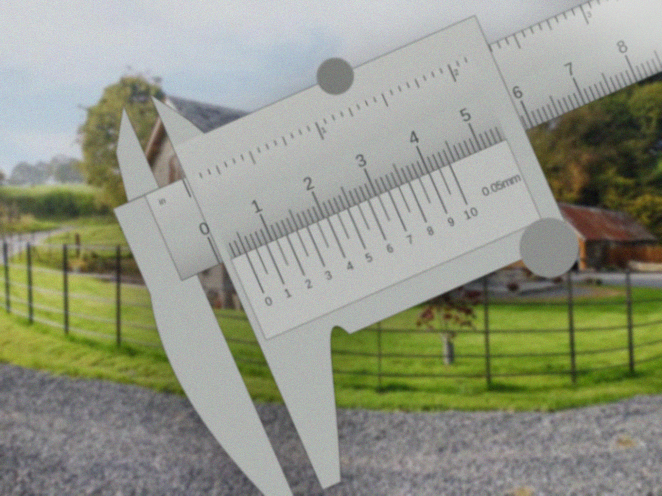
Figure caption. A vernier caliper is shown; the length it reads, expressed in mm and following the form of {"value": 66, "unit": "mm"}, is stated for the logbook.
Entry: {"value": 5.0, "unit": "mm"}
